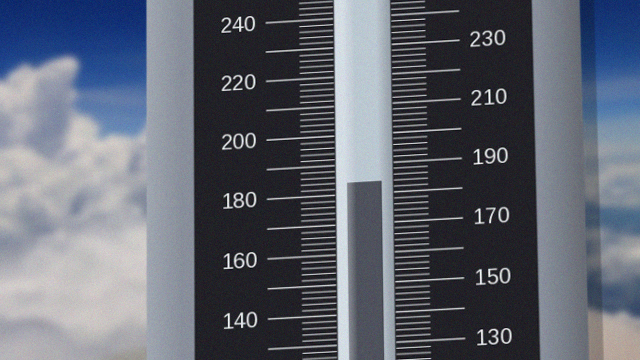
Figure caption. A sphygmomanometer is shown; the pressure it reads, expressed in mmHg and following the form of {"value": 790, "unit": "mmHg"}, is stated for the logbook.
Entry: {"value": 184, "unit": "mmHg"}
